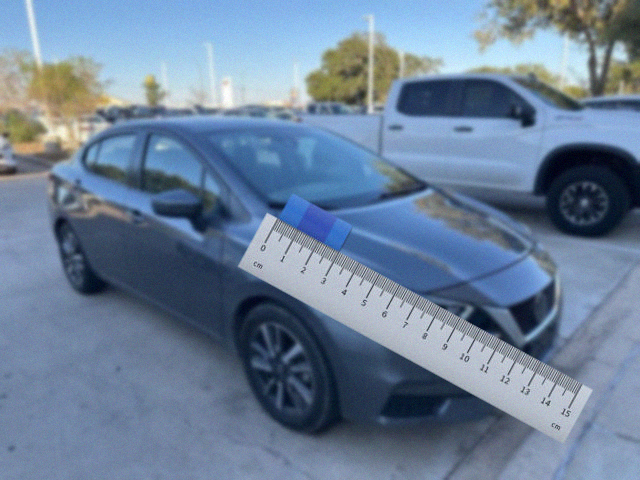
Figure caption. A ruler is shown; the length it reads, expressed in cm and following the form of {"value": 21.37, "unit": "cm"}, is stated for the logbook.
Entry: {"value": 3, "unit": "cm"}
